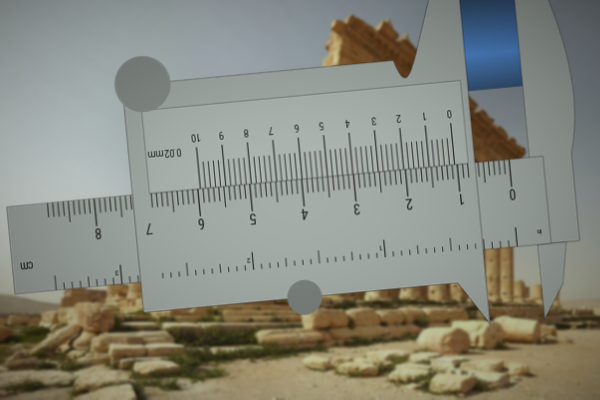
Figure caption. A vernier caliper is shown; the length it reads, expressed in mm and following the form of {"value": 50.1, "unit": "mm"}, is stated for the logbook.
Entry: {"value": 10.5, "unit": "mm"}
